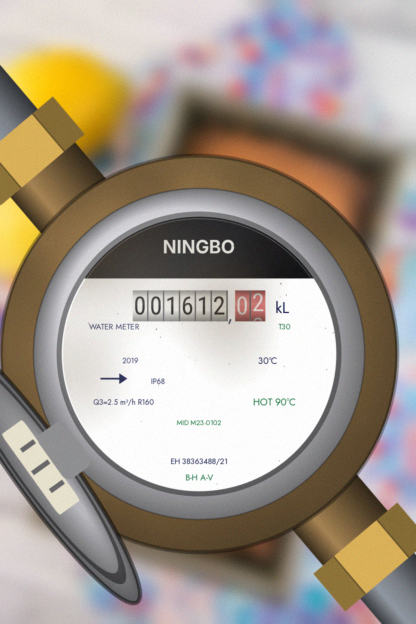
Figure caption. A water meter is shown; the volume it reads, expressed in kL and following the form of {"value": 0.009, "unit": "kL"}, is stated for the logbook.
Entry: {"value": 1612.02, "unit": "kL"}
